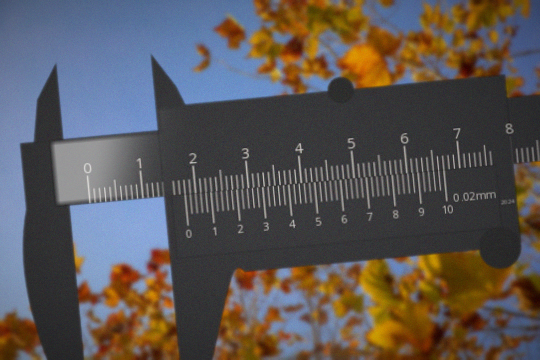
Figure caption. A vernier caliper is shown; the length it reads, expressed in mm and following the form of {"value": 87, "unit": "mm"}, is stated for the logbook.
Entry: {"value": 18.0, "unit": "mm"}
